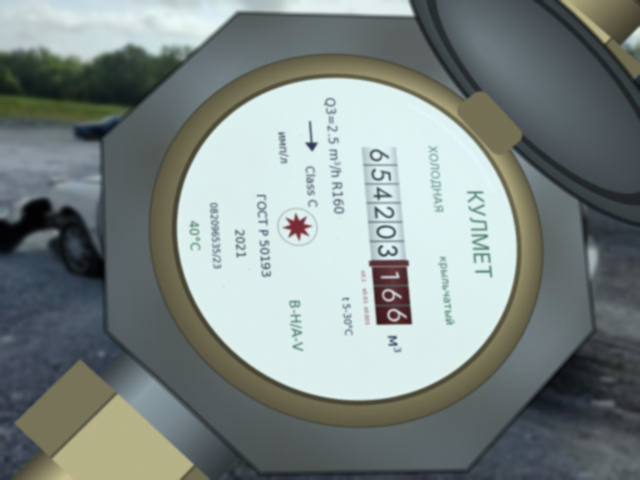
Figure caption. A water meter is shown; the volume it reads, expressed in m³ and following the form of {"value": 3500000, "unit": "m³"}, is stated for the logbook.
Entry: {"value": 654203.166, "unit": "m³"}
